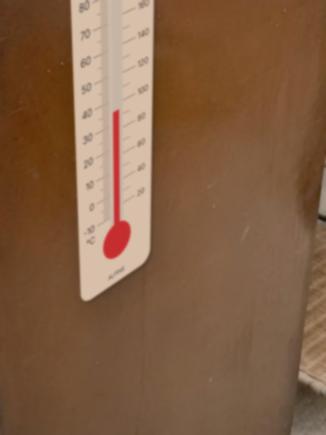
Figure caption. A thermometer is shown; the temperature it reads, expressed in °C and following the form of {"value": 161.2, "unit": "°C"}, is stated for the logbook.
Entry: {"value": 35, "unit": "°C"}
